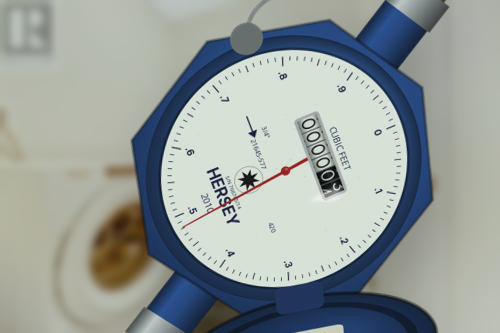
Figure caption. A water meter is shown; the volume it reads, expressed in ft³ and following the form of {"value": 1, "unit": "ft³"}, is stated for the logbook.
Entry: {"value": 3.48, "unit": "ft³"}
